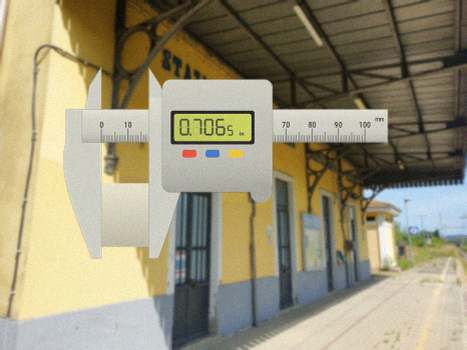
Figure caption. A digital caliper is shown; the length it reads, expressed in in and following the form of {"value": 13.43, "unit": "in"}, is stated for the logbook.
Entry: {"value": 0.7065, "unit": "in"}
